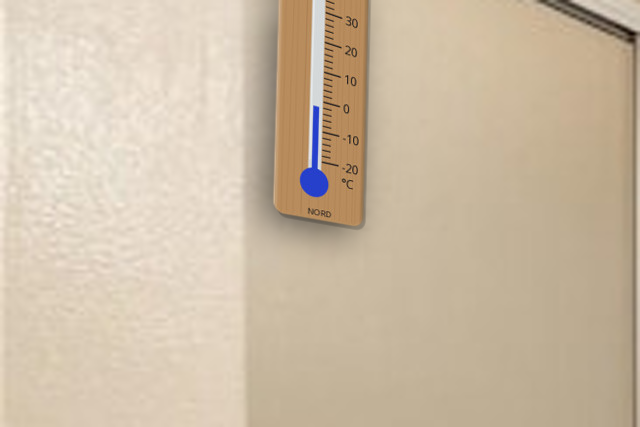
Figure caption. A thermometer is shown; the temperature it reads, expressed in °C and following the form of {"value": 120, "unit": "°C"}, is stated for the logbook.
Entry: {"value": -2, "unit": "°C"}
